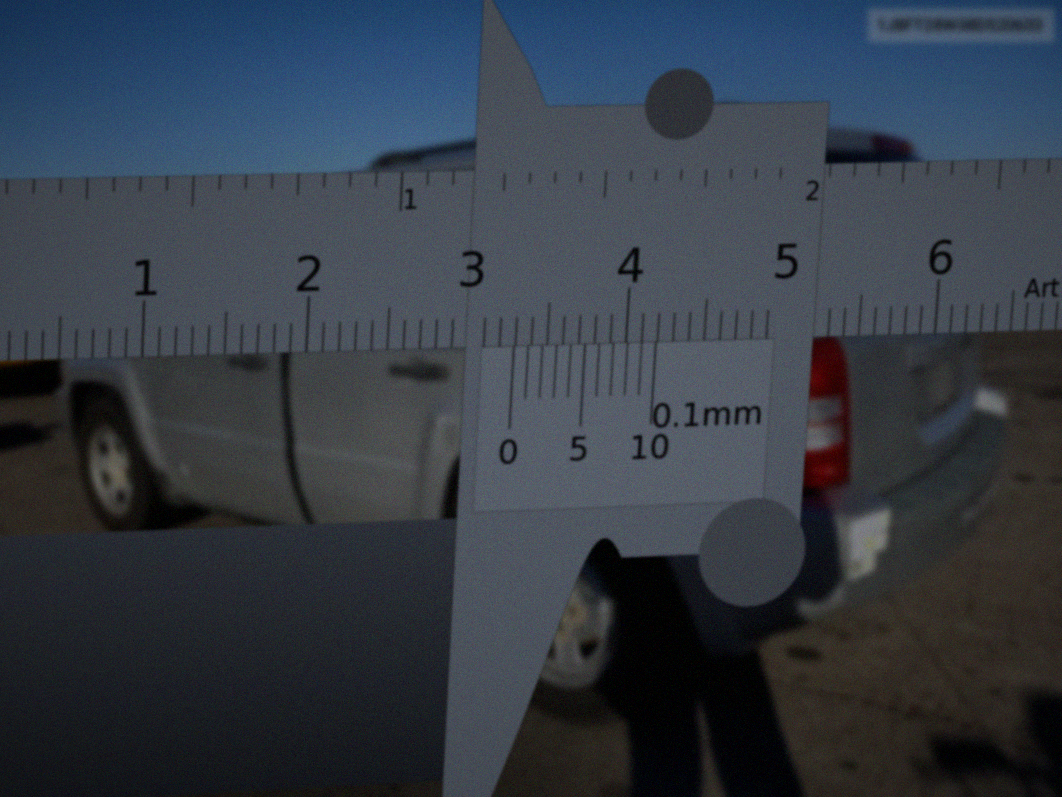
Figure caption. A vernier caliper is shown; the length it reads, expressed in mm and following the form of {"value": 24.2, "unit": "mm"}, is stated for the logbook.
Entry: {"value": 32.9, "unit": "mm"}
